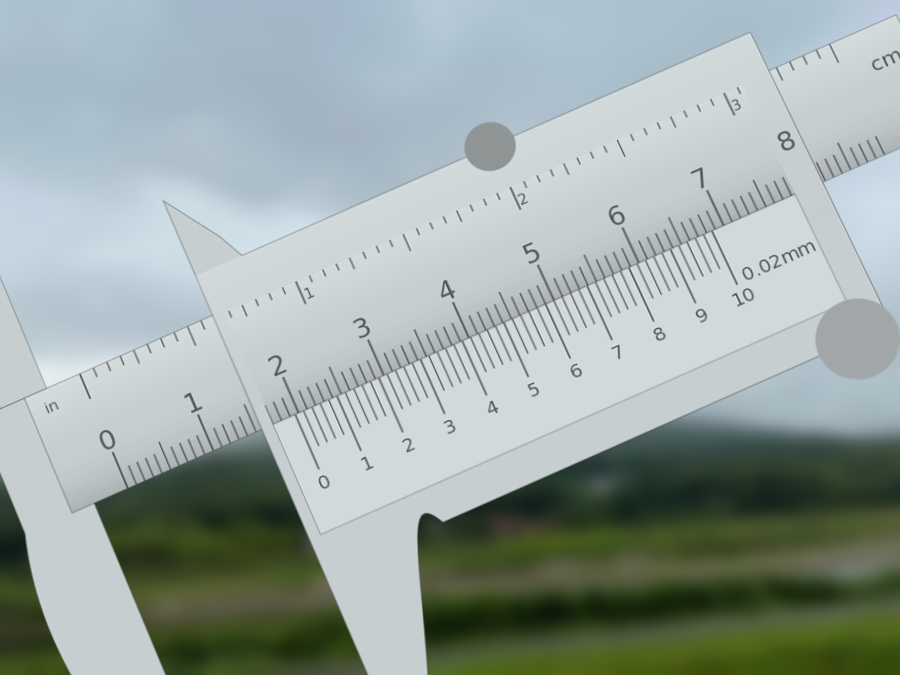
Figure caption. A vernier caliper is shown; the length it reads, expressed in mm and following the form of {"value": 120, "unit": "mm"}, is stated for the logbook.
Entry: {"value": 19.6, "unit": "mm"}
